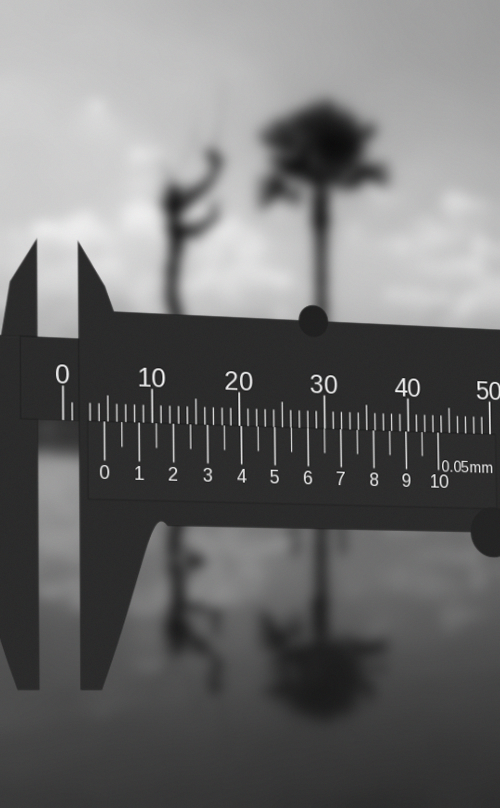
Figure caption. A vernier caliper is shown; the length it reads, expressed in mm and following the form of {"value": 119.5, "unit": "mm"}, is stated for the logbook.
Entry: {"value": 4.6, "unit": "mm"}
